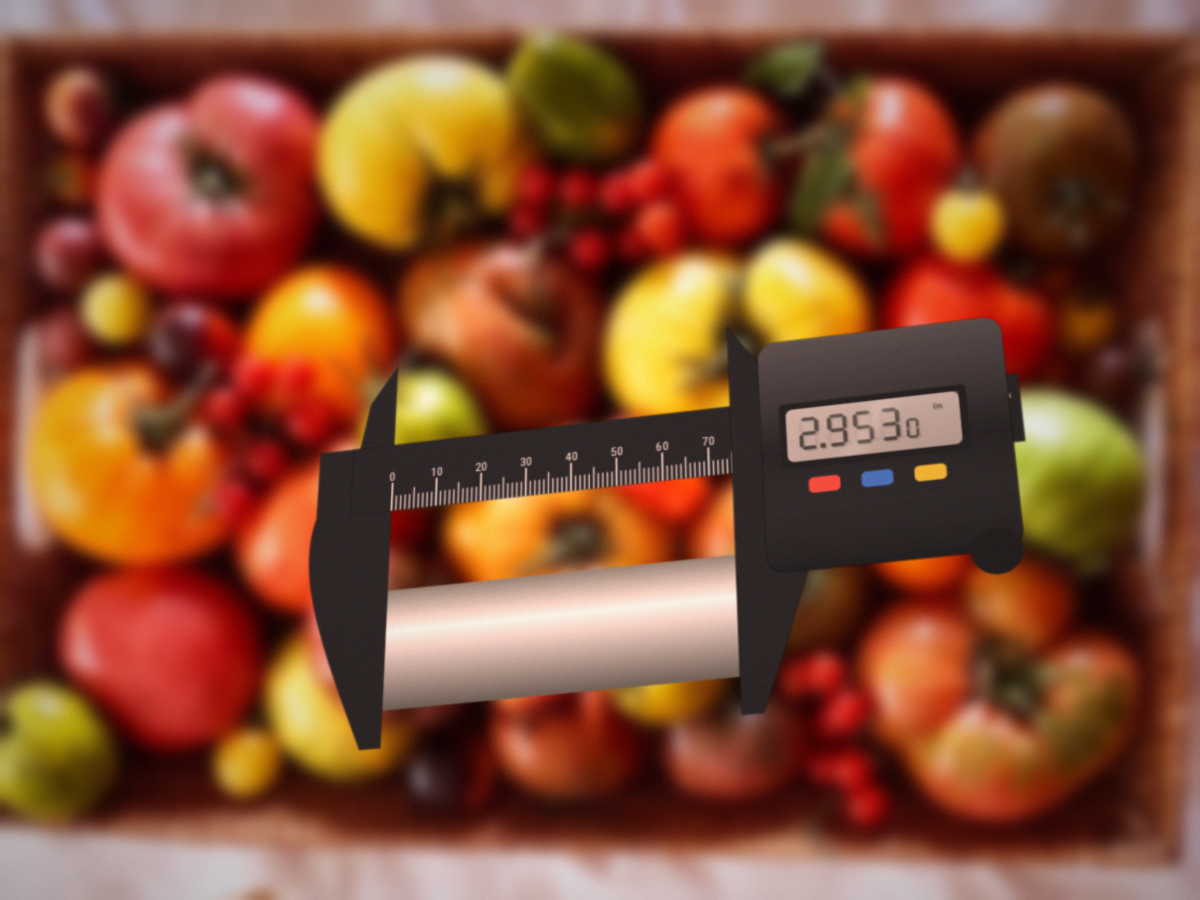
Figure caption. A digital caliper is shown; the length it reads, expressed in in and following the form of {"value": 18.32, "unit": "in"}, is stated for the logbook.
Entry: {"value": 2.9530, "unit": "in"}
